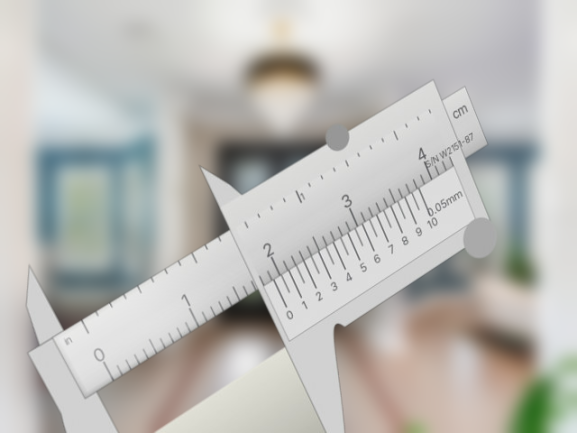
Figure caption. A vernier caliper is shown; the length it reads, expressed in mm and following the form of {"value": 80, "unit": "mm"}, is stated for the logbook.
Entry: {"value": 19.2, "unit": "mm"}
